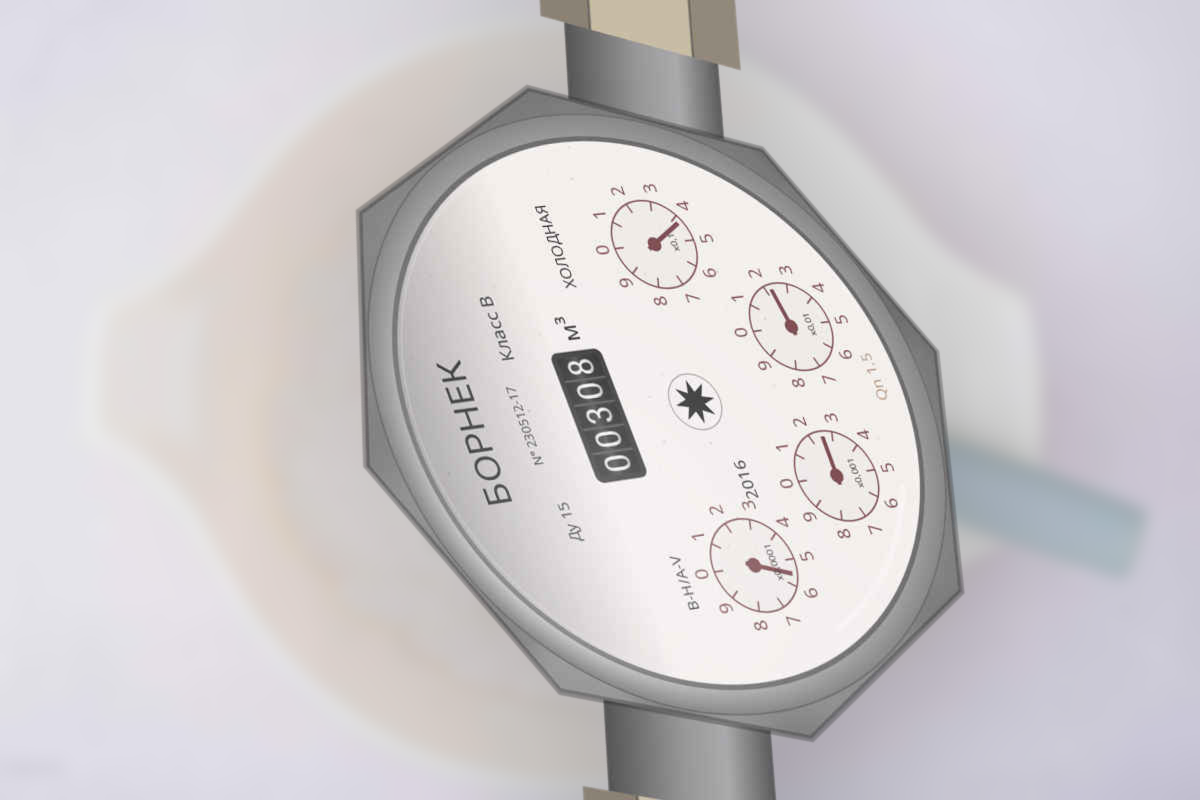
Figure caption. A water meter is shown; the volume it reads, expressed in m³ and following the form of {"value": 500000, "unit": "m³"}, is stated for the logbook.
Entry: {"value": 308.4225, "unit": "m³"}
